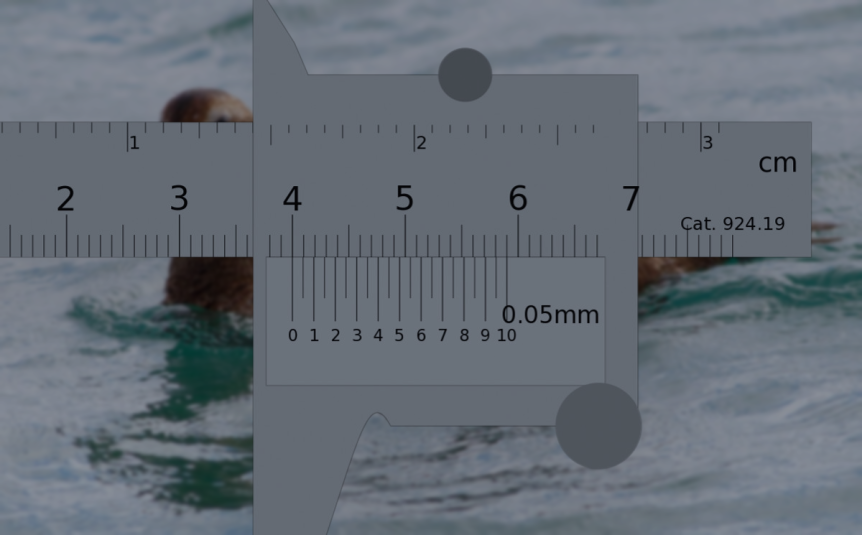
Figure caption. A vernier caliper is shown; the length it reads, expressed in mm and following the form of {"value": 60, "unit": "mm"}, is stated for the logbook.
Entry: {"value": 40.0, "unit": "mm"}
